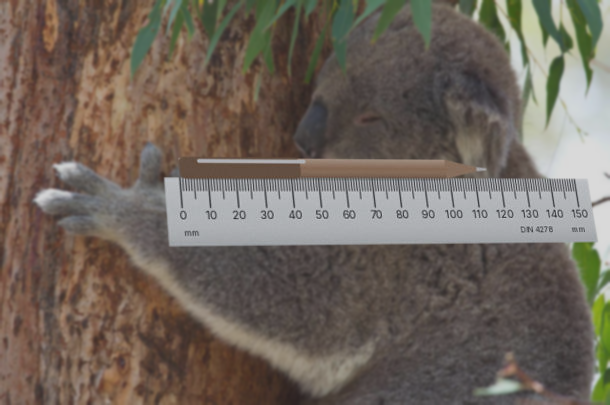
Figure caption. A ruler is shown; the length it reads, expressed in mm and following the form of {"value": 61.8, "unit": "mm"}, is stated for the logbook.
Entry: {"value": 115, "unit": "mm"}
